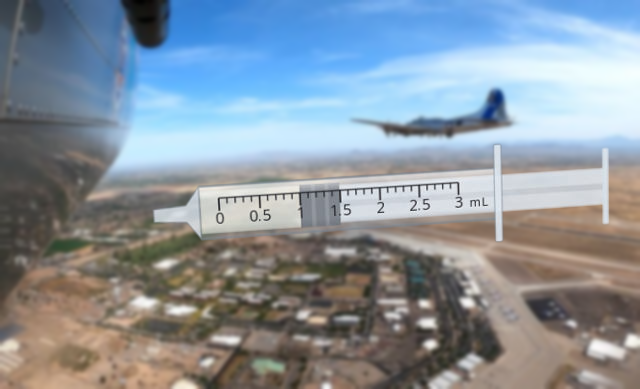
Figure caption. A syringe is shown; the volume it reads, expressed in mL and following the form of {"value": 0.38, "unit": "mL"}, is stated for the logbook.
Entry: {"value": 1, "unit": "mL"}
